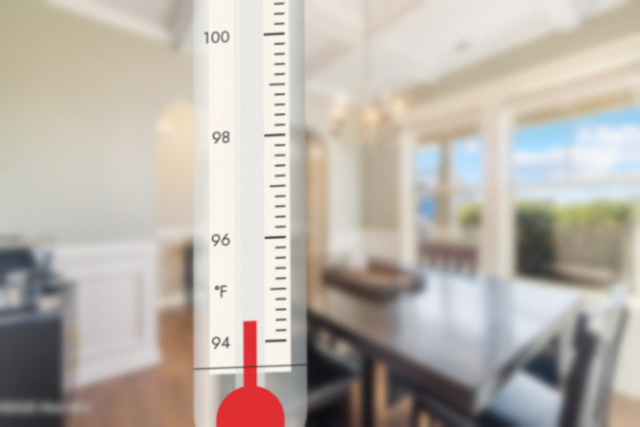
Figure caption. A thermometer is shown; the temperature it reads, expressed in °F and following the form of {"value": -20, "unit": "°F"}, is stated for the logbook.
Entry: {"value": 94.4, "unit": "°F"}
